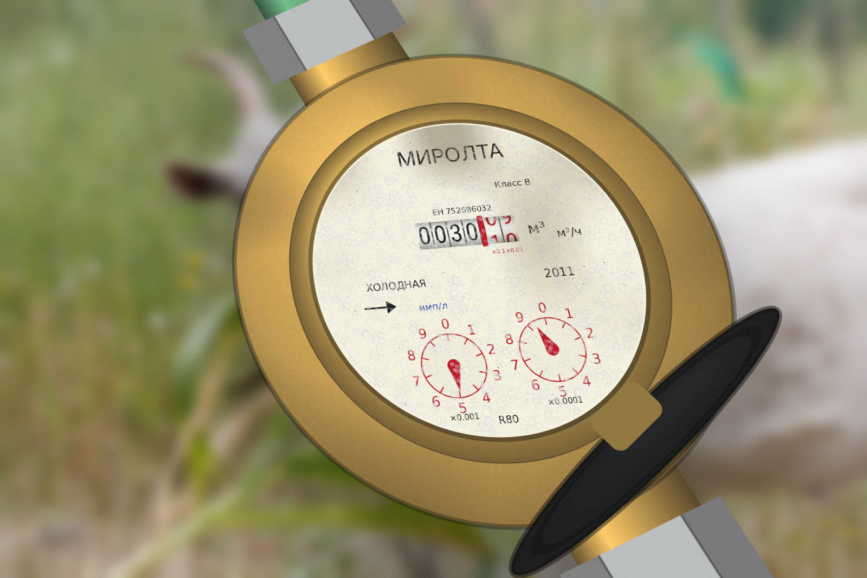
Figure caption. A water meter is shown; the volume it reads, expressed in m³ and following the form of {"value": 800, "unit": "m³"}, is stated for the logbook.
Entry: {"value": 30.0949, "unit": "m³"}
